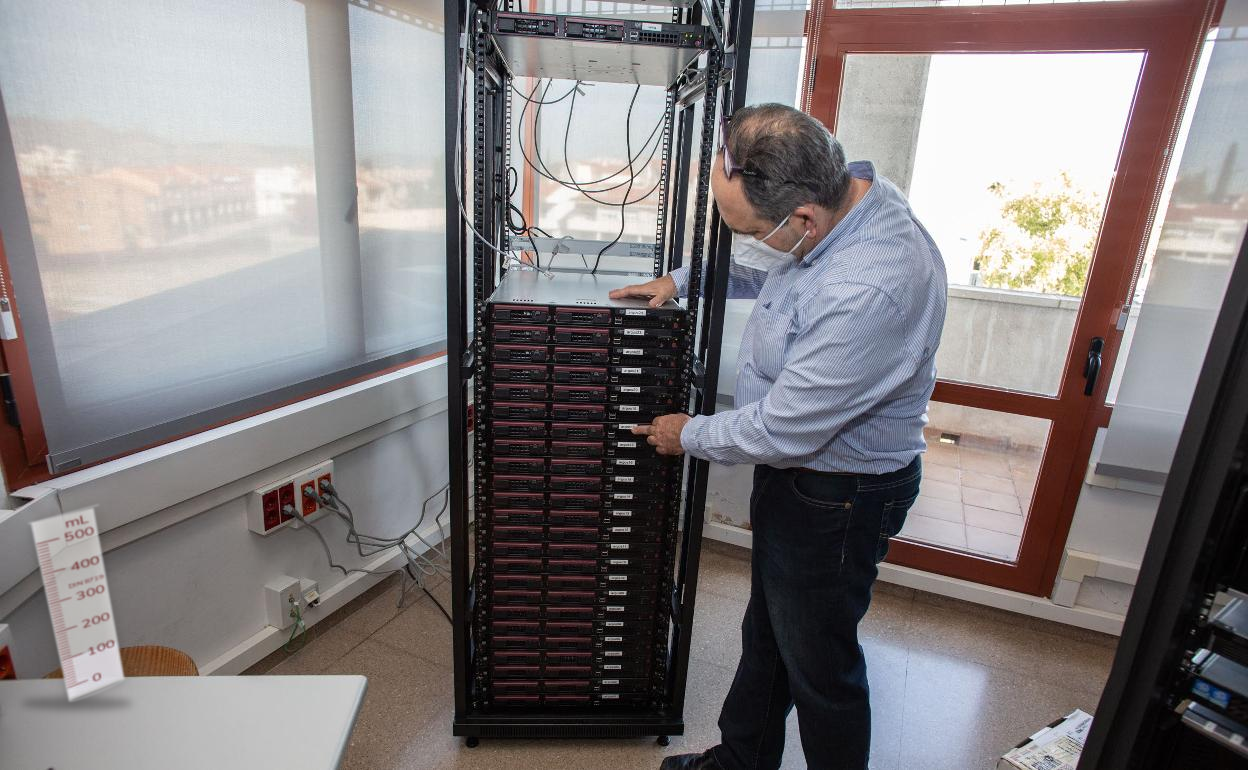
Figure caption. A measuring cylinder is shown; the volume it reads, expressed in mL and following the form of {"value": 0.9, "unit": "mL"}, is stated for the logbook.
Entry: {"value": 100, "unit": "mL"}
